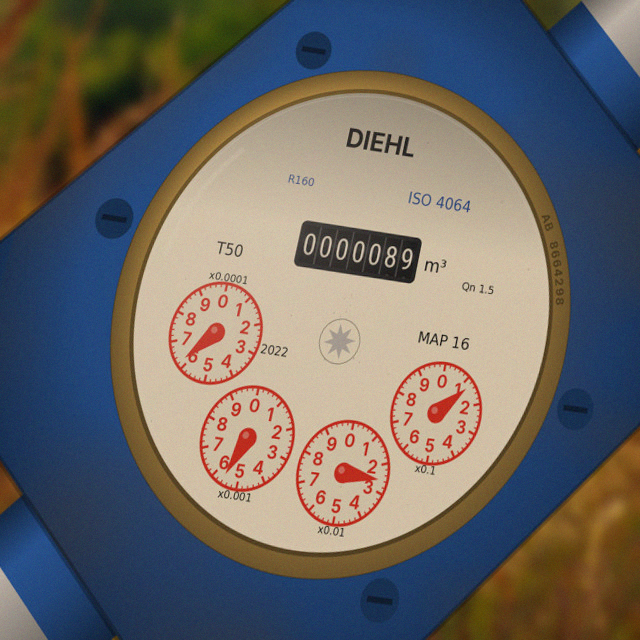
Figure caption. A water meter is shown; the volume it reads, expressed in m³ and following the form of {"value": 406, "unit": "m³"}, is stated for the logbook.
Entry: {"value": 89.1256, "unit": "m³"}
